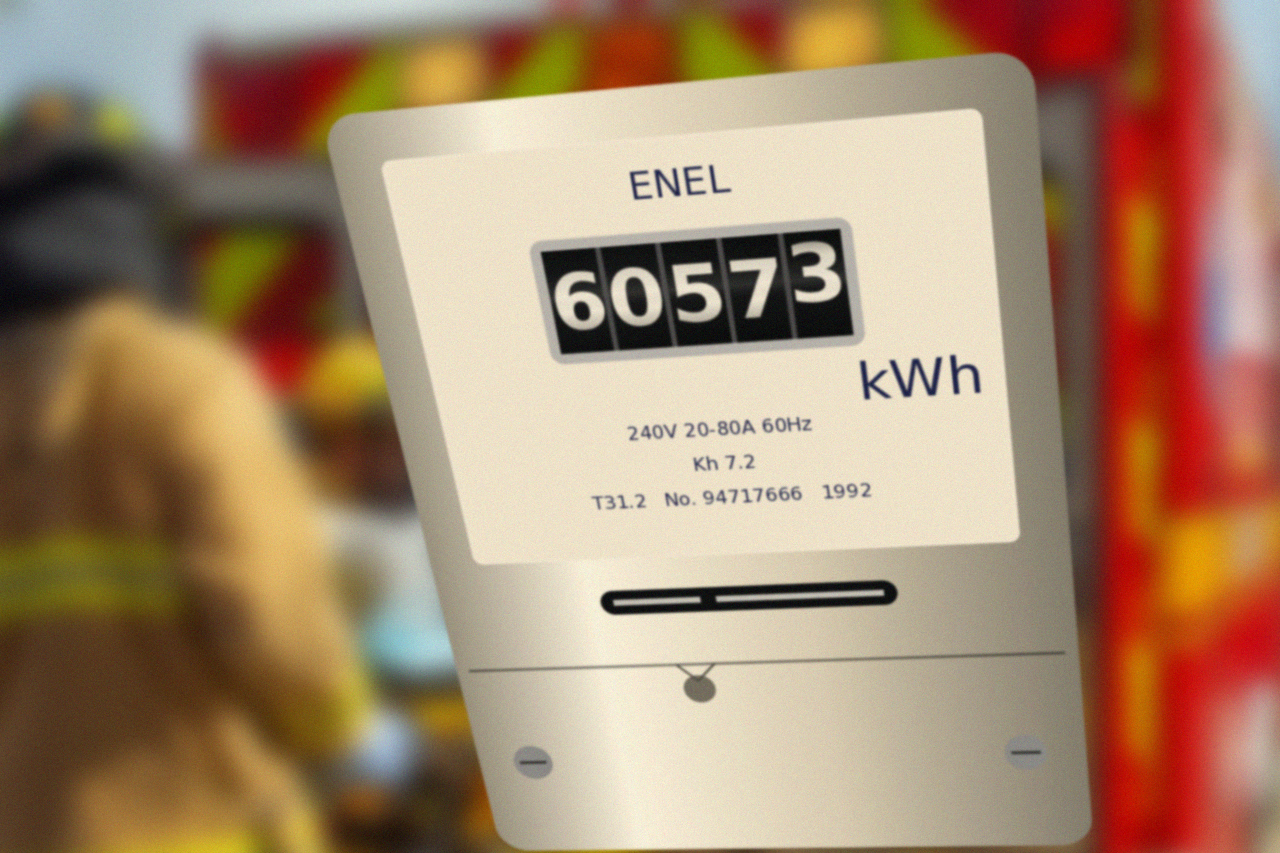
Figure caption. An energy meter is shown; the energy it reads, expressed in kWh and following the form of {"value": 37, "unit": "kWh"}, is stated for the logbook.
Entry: {"value": 60573, "unit": "kWh"}
